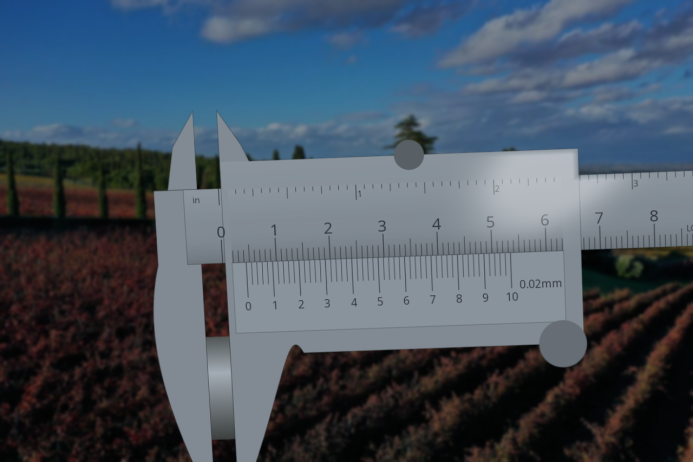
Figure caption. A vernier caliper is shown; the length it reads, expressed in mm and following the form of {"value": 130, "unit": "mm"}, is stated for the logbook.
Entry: {"value": 4.4, "unit": "mm"}
